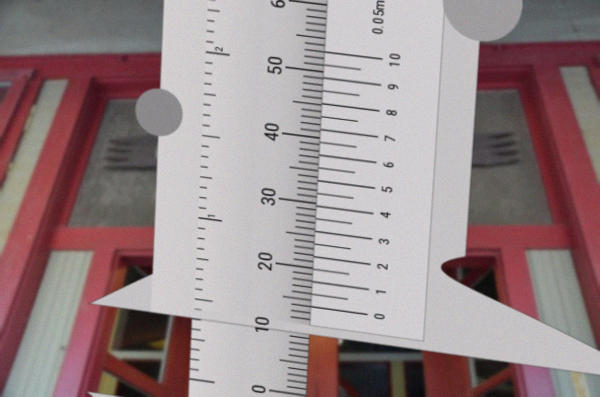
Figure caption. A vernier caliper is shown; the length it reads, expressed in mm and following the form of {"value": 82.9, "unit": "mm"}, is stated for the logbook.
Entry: {"value": 14.0, "unit": "mm"}
